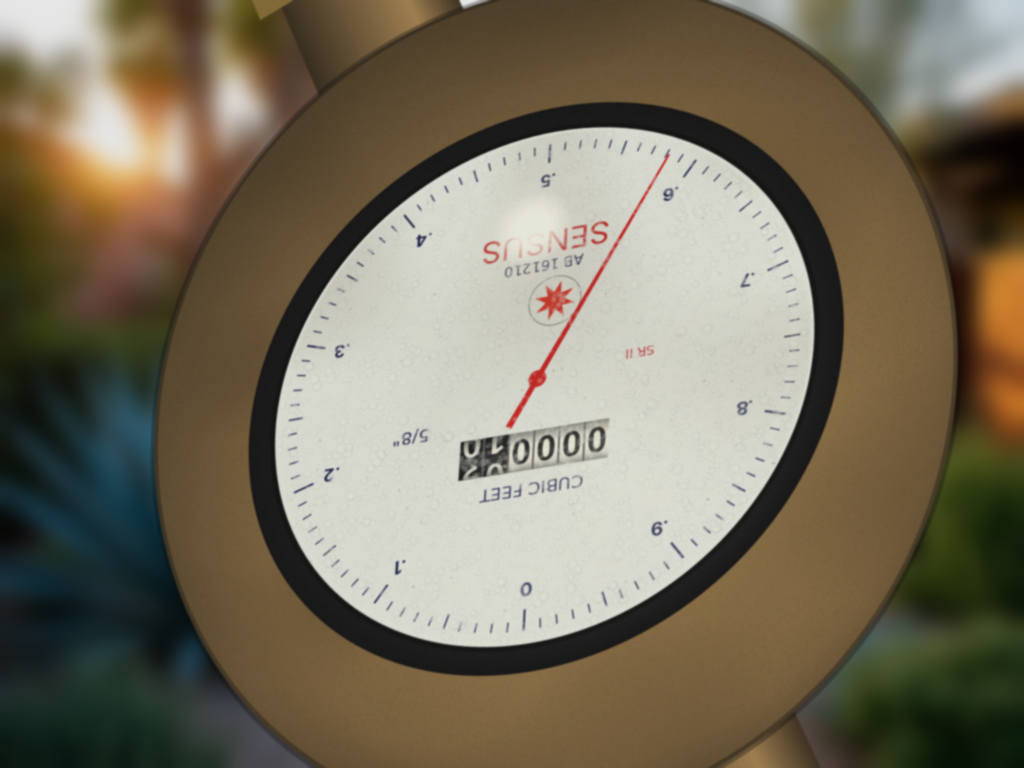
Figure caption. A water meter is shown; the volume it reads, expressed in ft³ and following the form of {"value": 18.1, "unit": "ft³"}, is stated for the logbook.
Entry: {"value": 9.58, "unit": "ft³"}
